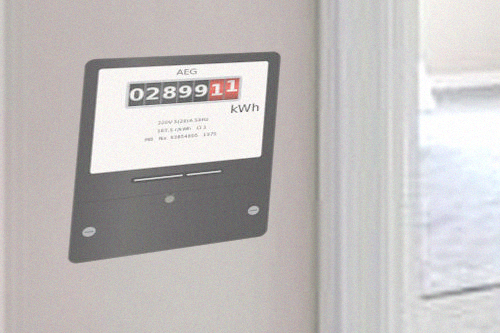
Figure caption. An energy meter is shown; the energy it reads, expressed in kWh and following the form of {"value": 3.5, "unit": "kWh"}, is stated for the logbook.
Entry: {"value": 2899.11, "unit": "kWh"}
